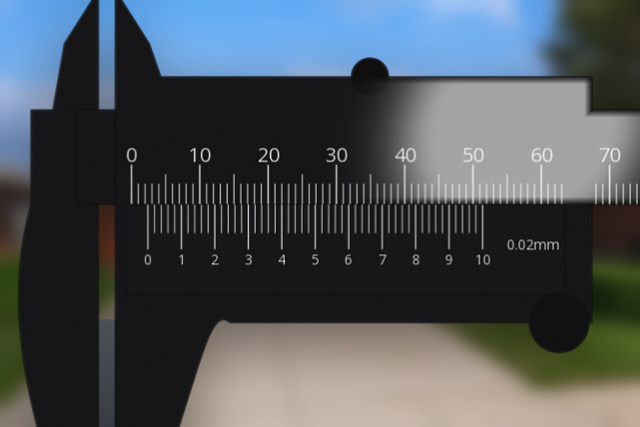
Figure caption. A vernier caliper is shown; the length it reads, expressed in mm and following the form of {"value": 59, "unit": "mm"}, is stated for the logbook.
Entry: {"value": 2.4, "unit": "mm"}
